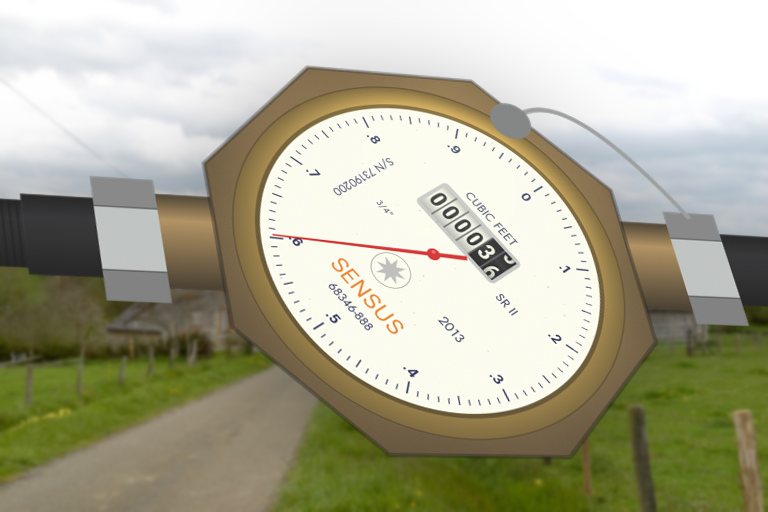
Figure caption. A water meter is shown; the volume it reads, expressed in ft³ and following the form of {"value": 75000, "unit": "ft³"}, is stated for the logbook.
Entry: {"value": 35.60, "unit": "ft³"}
